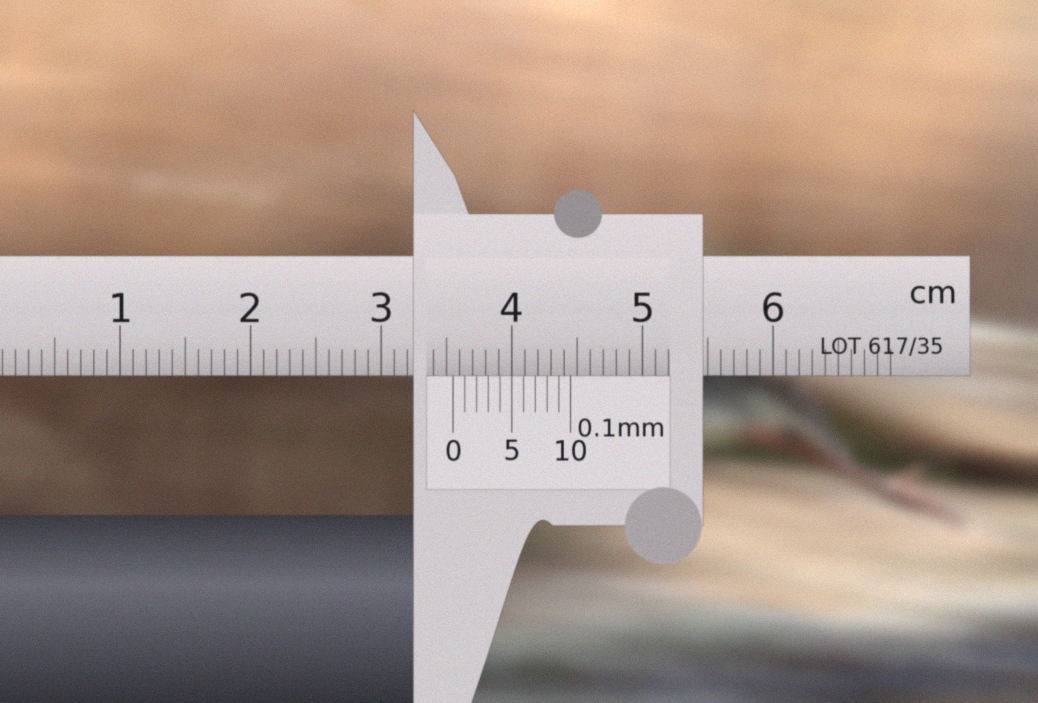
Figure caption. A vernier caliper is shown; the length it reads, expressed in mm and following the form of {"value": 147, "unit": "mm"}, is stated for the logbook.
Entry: {"value": 35.5, "unit": "mm"}
